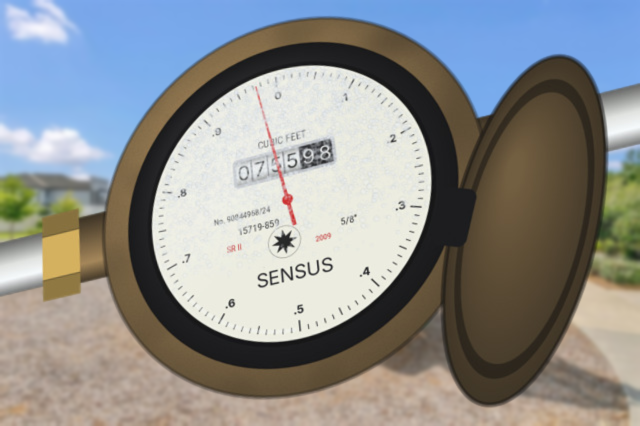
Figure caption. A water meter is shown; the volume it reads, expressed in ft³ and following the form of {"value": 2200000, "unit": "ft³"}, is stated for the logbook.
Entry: {"value": 75597.97, "unit": "ft³"}
